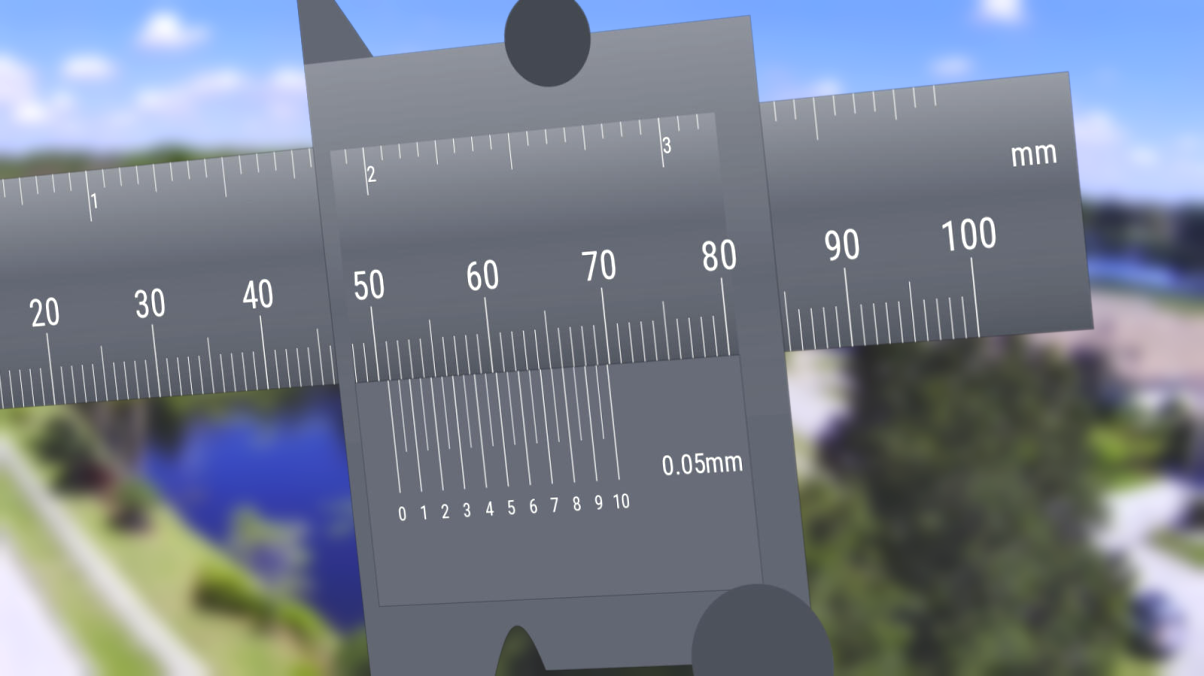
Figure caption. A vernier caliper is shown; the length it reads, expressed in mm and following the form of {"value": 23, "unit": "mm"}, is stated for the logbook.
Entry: {"value": 50.8, "unit": "mm"}
